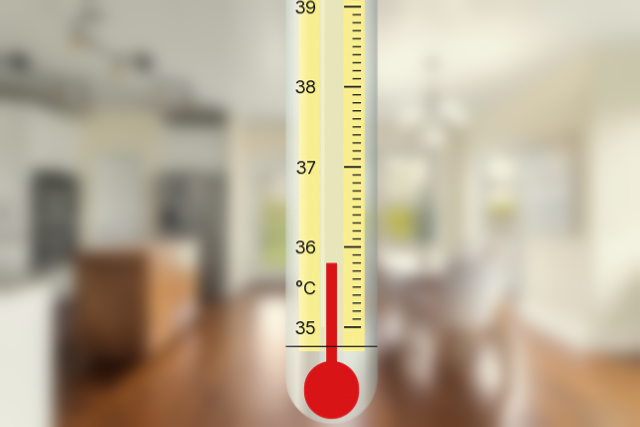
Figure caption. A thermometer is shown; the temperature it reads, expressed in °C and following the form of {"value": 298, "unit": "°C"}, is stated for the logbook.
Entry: {"value": 35.8, "unit": "°C"}
